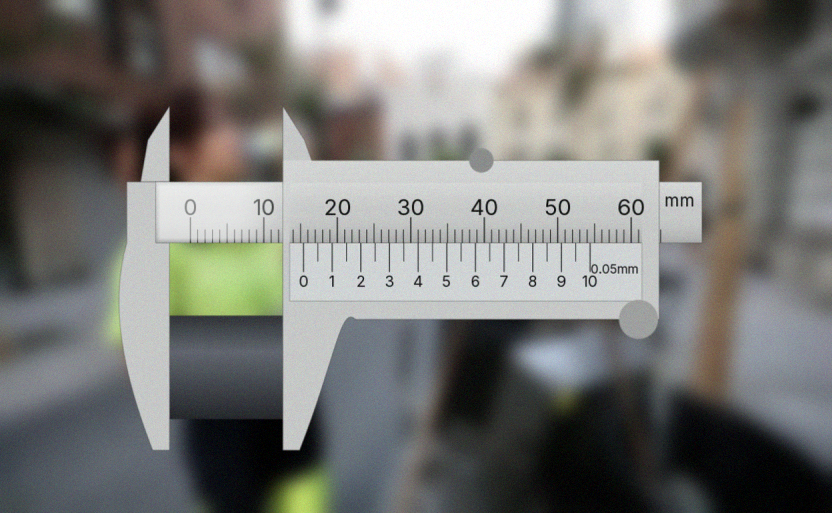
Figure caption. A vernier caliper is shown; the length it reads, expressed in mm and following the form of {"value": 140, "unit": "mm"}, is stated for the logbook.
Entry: {"value": 15.4, "unit": "mm"}
